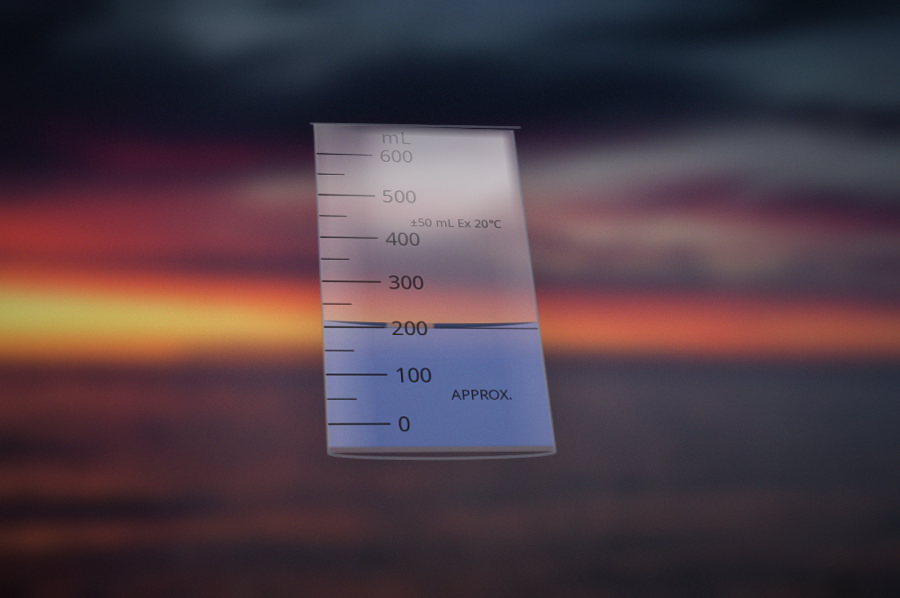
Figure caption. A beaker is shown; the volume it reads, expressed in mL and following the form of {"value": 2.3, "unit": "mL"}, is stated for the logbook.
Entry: {"value": 200, "unit": "mL"}
